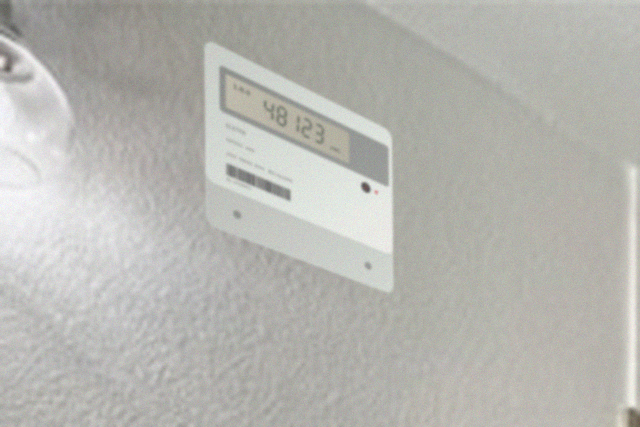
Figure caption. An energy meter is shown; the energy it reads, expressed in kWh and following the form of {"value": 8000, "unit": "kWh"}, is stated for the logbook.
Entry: {"value": 48123, "unit": "kWh"}
